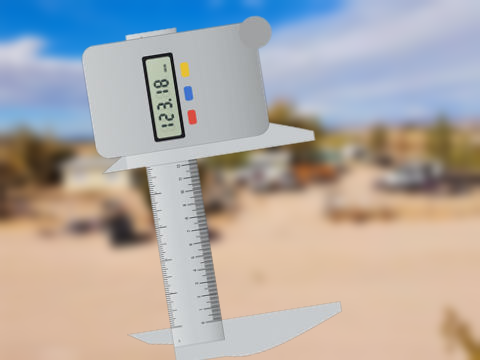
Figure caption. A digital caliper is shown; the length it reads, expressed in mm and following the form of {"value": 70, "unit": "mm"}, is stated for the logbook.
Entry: {"value": 123.18, "unit": "mm"}
